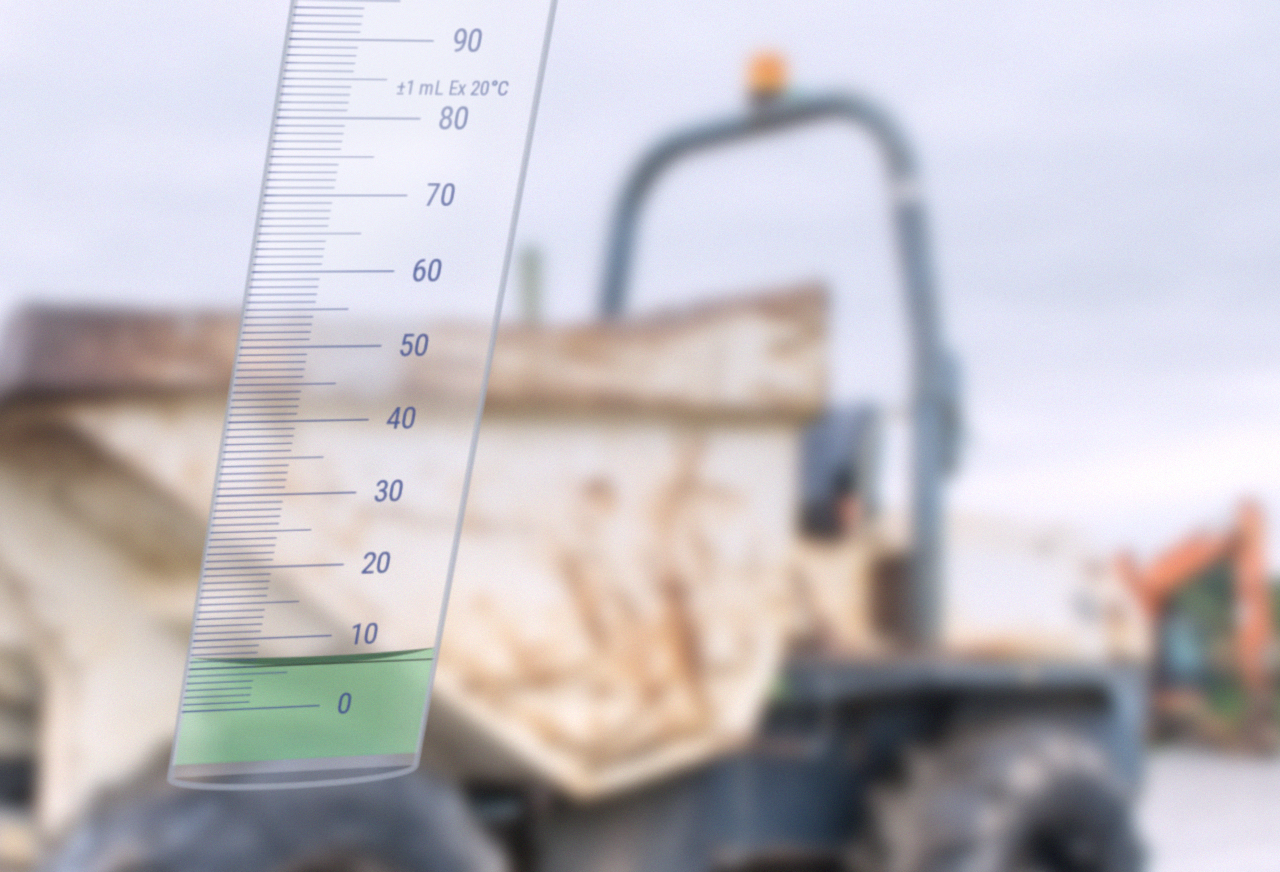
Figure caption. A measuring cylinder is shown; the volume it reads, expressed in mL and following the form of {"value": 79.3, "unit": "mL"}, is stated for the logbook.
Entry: {"value": 6, "unit": "mL"}
